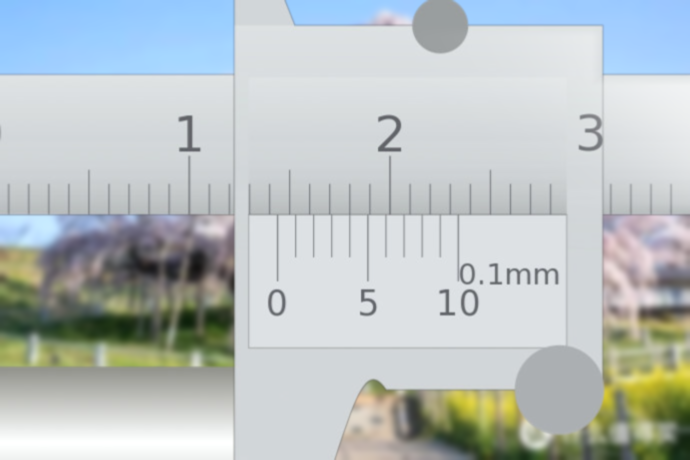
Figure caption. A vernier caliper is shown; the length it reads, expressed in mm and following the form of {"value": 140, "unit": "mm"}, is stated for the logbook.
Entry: {"value": 14.4, "unit": "mm"}
